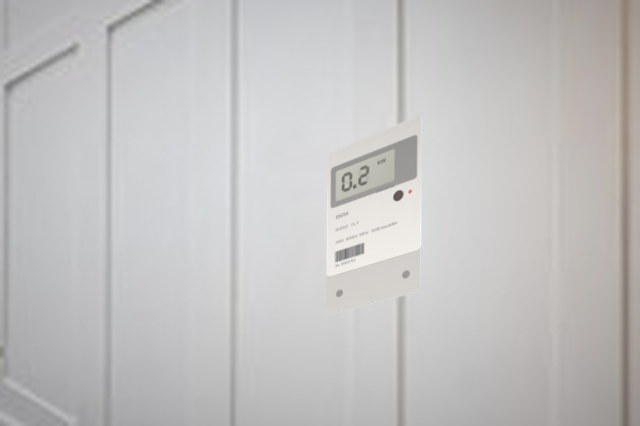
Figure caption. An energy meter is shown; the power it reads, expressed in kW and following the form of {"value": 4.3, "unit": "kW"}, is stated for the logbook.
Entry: {"value": 0.2, "unit": "kW"}
